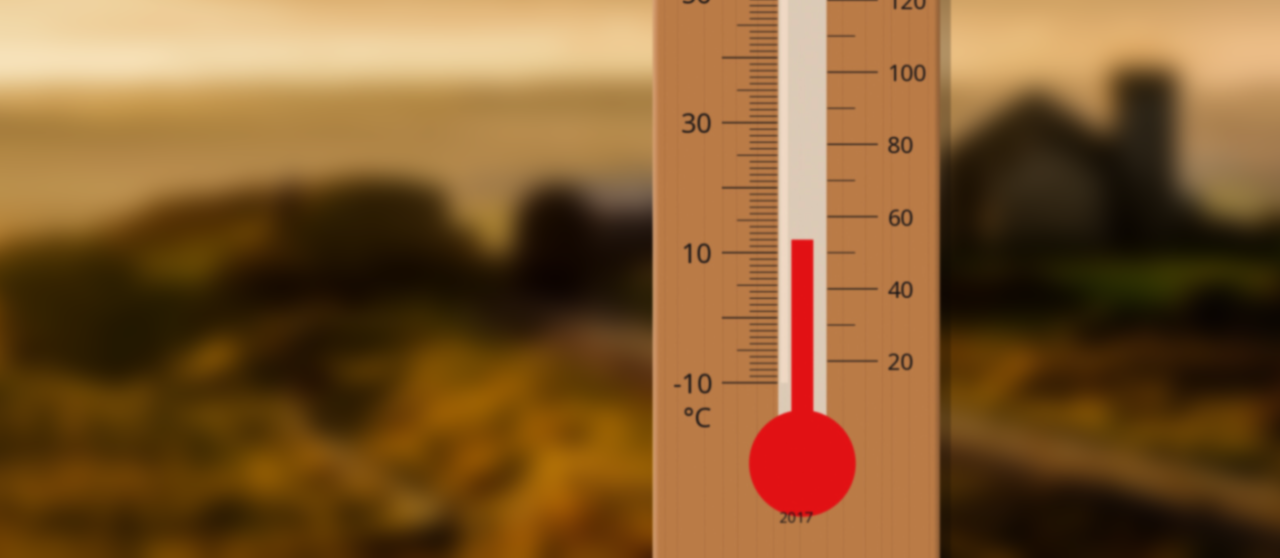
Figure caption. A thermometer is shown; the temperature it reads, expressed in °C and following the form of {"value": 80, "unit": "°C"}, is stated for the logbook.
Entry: {"value": 12, "unit": "°C"}
